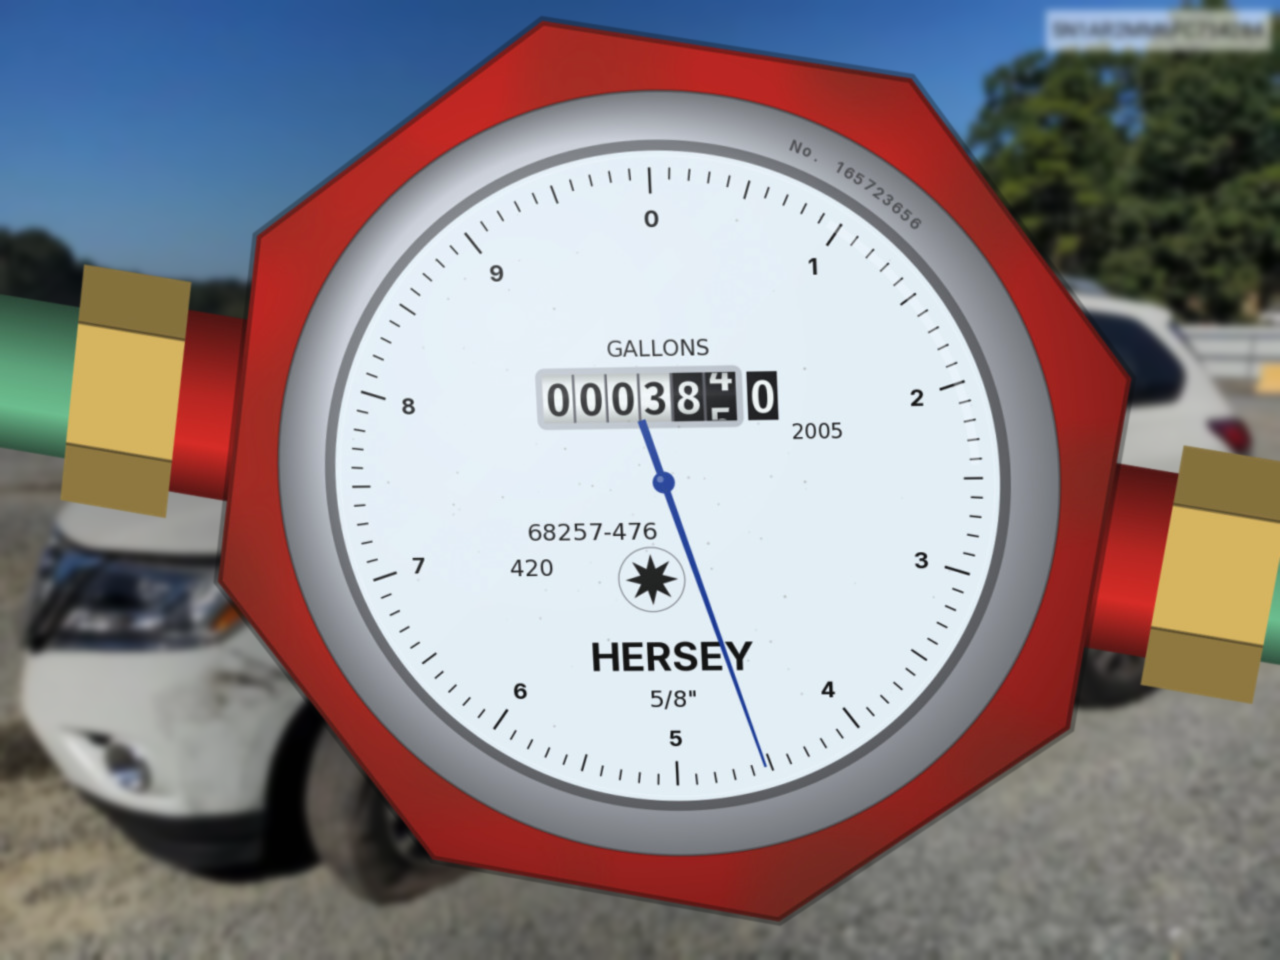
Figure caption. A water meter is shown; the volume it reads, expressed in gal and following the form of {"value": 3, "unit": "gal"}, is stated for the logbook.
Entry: {"value": 3844.5, "unit": "gal"}
